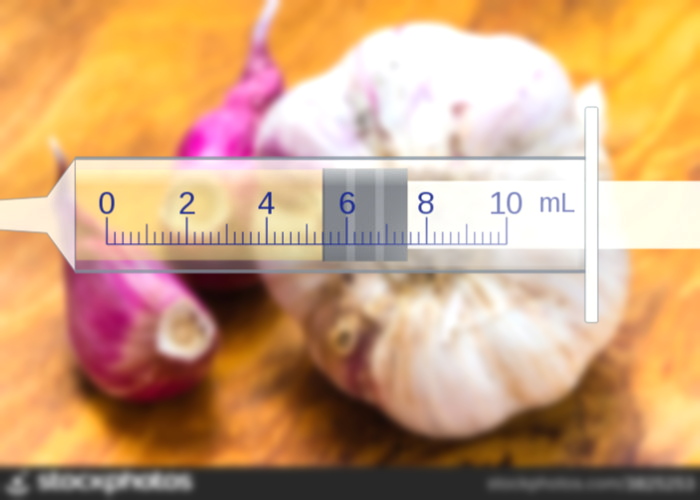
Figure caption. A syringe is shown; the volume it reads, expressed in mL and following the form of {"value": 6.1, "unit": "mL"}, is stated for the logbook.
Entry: {"value": 5.4, "unit": "mL"}
